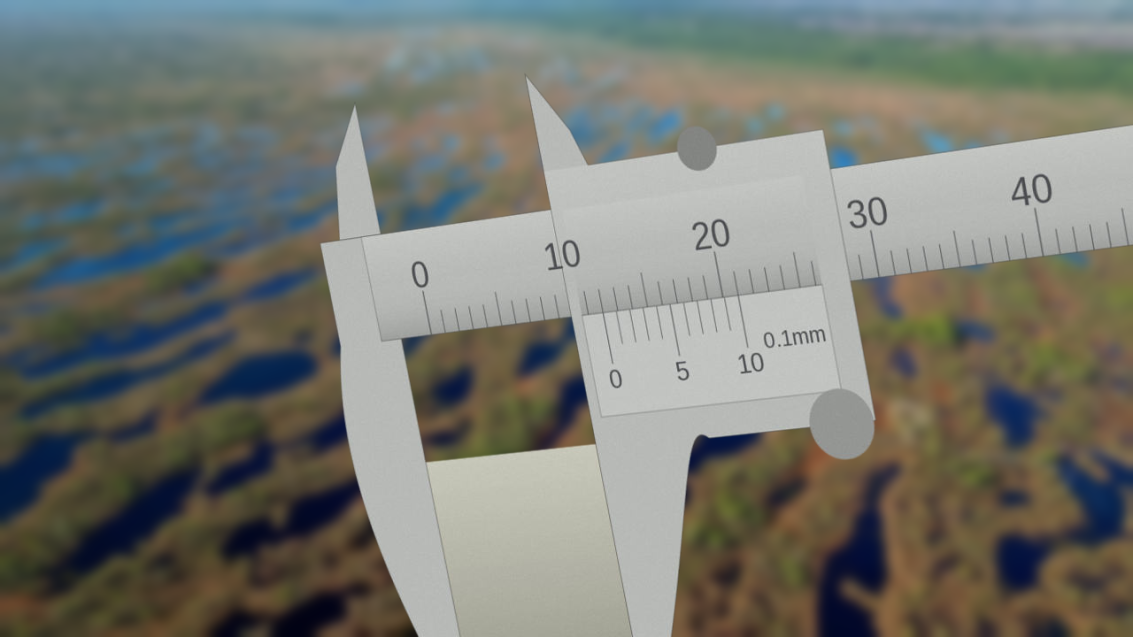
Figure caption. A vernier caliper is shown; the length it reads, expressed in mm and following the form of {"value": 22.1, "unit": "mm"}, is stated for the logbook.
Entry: {"value": 12.0, "unit": "mm"}
